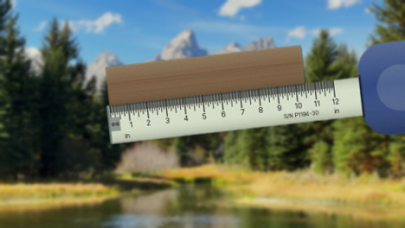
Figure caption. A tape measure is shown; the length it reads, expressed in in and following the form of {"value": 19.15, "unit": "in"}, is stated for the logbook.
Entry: {"value": 10.5, "unit": "in"}
